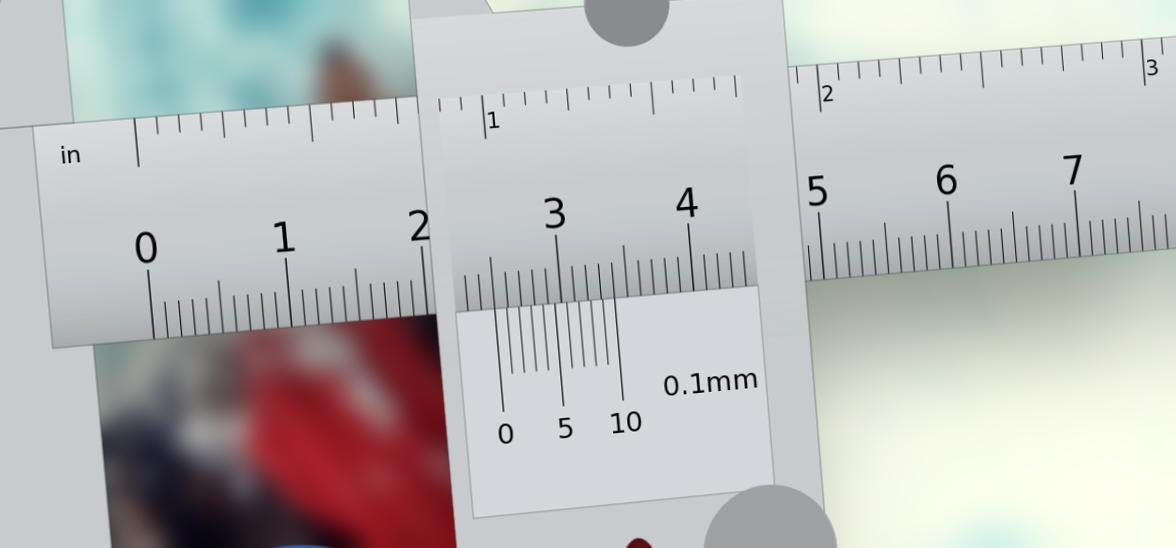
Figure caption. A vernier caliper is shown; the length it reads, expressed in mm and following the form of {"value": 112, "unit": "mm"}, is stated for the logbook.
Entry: {"value": 25.0, "unit": "mm"}
